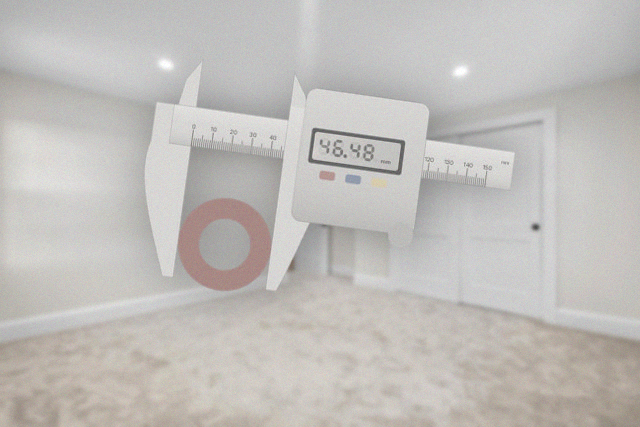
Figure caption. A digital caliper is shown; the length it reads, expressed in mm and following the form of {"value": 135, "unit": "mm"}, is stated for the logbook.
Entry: {"value": 46.48, "unit": "mm"}
